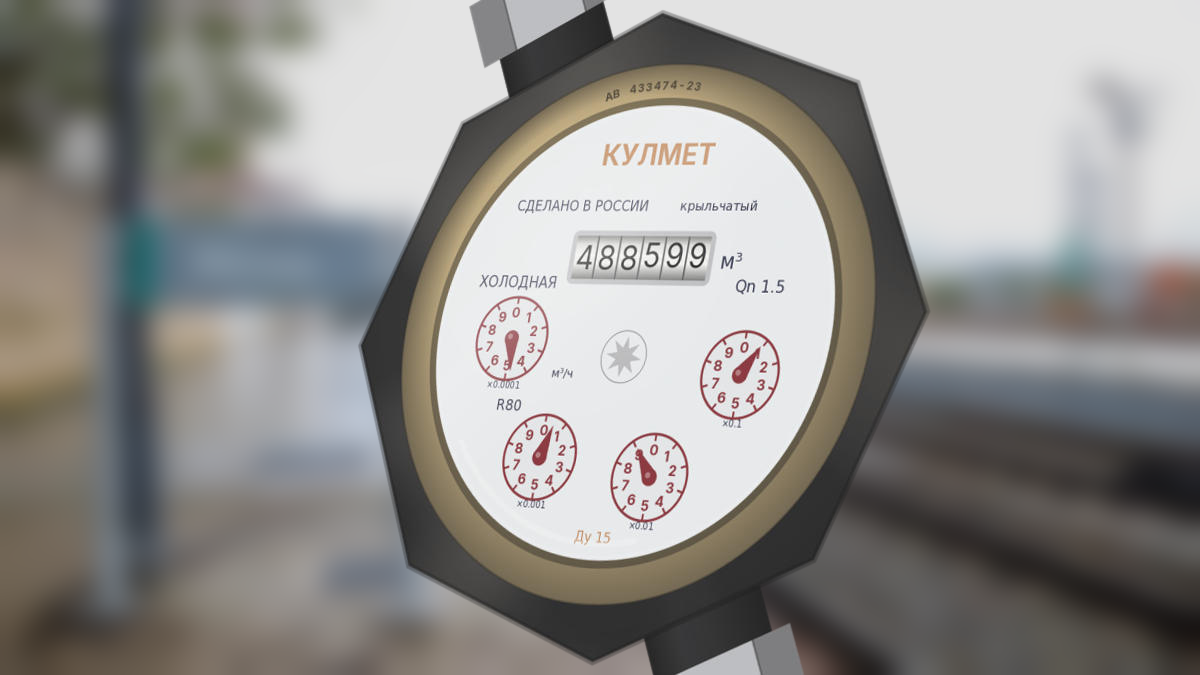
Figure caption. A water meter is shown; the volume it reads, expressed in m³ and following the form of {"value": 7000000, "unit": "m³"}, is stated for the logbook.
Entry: {"value": 488599.0904, "unit": "m³"}
